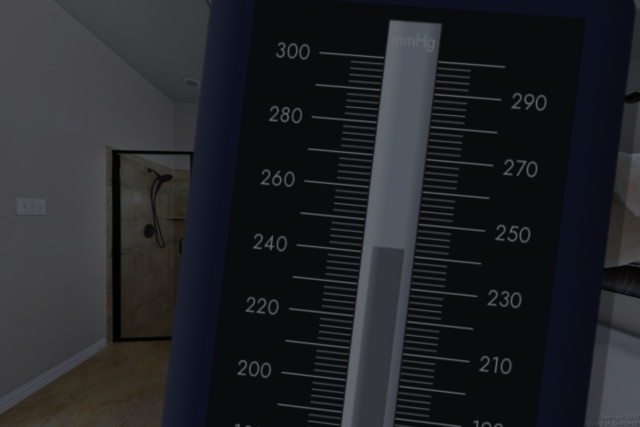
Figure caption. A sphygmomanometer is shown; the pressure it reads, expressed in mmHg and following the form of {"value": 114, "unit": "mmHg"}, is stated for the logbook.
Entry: {"value": 242, "unit": "mmHg"}
